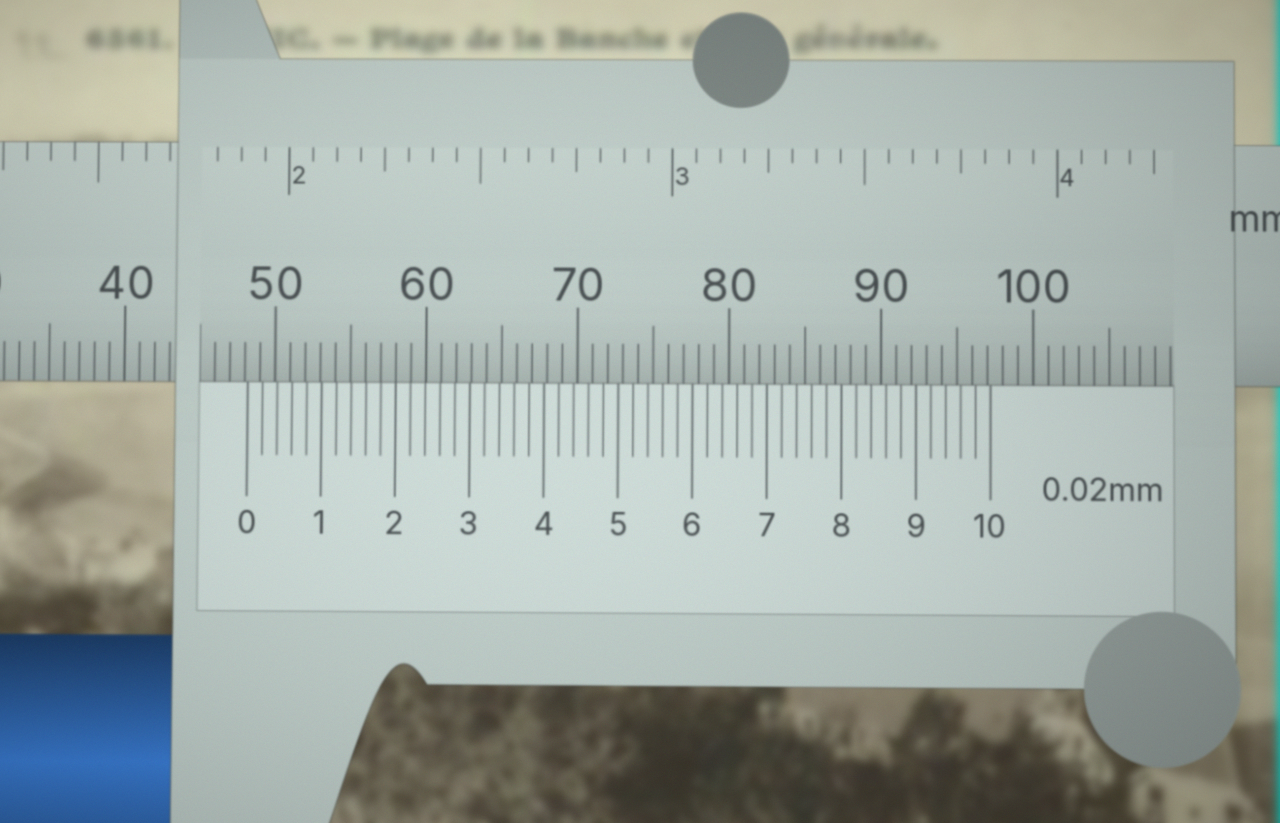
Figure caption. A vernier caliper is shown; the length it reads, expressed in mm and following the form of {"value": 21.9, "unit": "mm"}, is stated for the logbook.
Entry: {"value": 48.2, "unit": "mm"}
